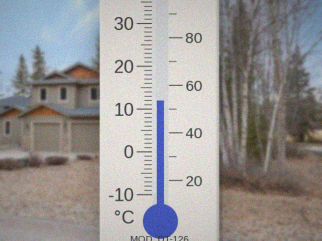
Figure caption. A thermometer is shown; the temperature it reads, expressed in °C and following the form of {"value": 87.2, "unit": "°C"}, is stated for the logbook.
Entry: {"value": 12, "unit": "°C"}
